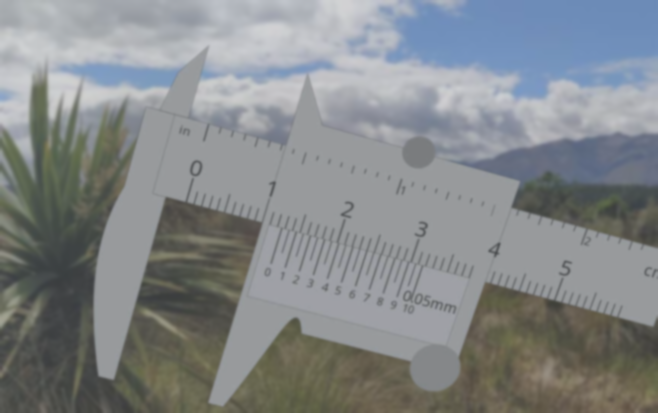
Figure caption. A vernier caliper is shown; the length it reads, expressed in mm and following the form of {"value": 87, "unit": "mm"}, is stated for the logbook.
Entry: {"value": 12.6, "unit": "mm"}
